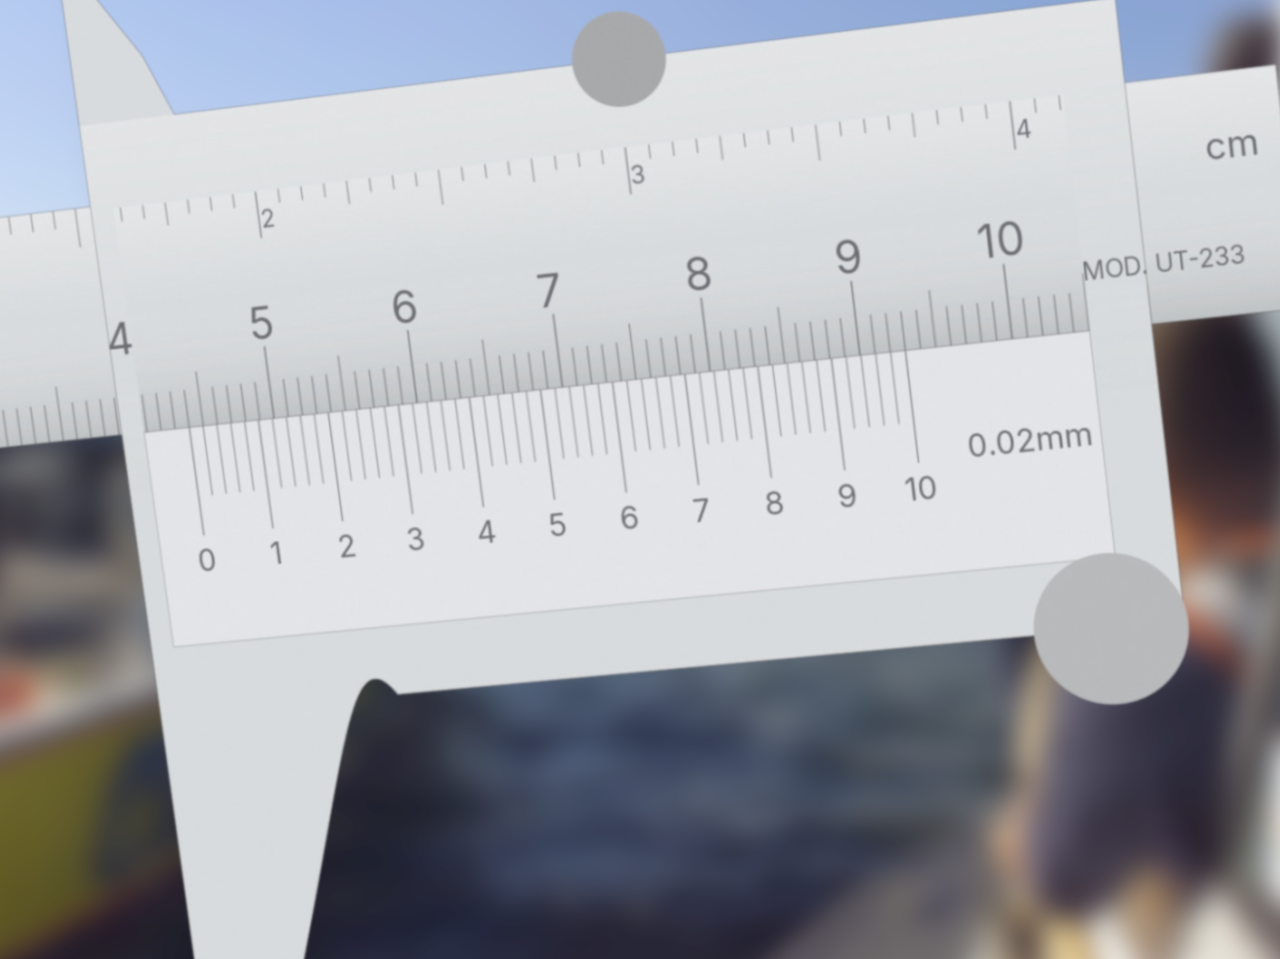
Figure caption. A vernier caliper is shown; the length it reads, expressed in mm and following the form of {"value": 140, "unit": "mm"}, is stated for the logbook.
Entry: {"value": 44.0, "unit": "mm"}
